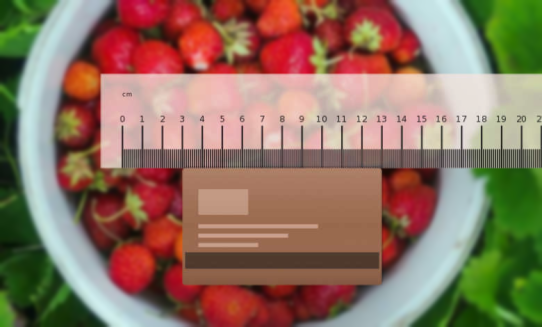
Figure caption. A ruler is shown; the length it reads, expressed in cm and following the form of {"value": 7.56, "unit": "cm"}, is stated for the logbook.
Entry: {"value": 10, "unit": "cm"}
